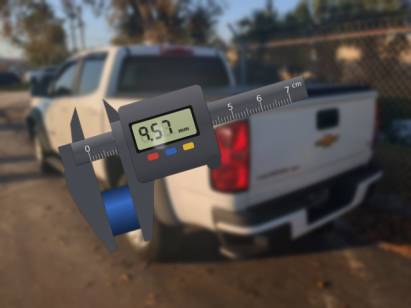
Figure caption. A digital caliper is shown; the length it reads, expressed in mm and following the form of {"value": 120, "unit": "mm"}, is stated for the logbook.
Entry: {"value": 9.57, "unit": "mm"}
